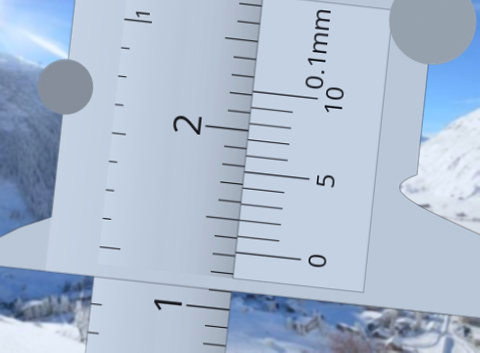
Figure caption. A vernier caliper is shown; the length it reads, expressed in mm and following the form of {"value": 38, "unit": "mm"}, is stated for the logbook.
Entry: {"value": 13.2, "unit": "mm"}
